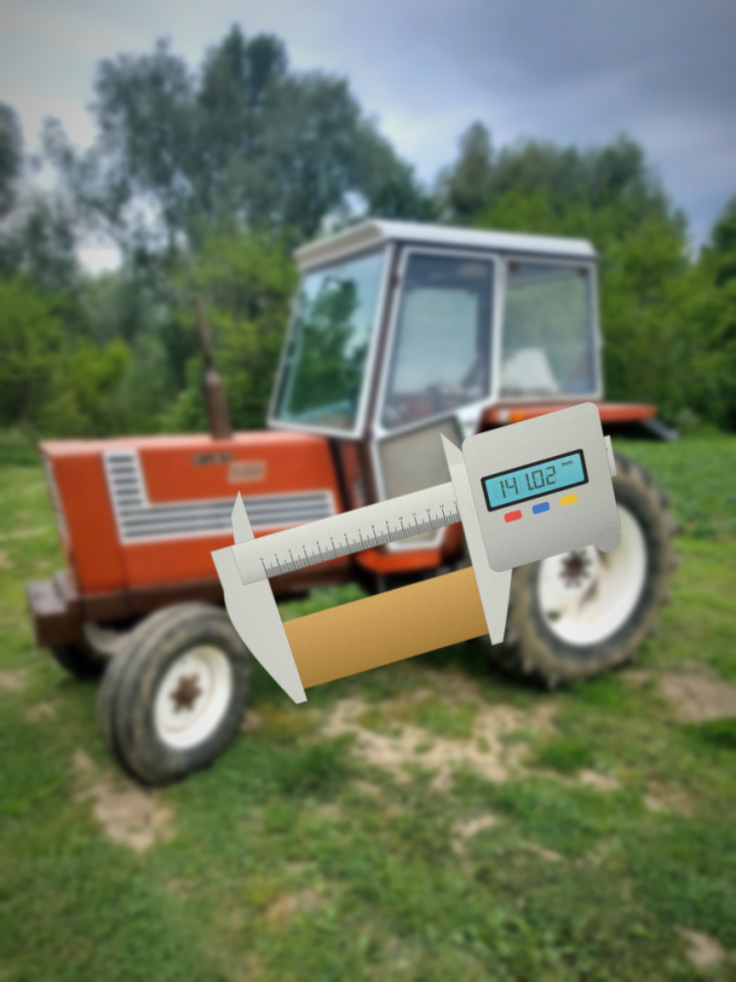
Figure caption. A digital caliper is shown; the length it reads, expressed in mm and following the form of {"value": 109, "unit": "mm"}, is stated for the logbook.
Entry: {"value": 141.02, "unit": "mm"}
